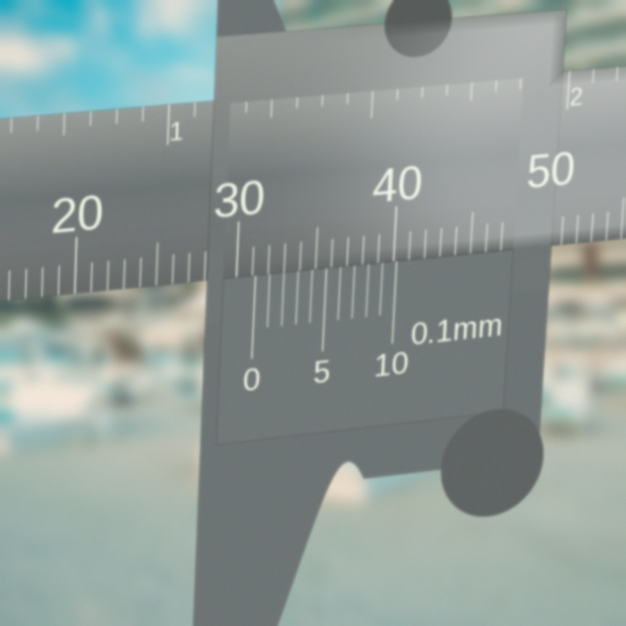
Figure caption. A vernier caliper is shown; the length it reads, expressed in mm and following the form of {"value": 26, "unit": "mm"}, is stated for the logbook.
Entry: {"value": 31.2, "unit": "mm"}
